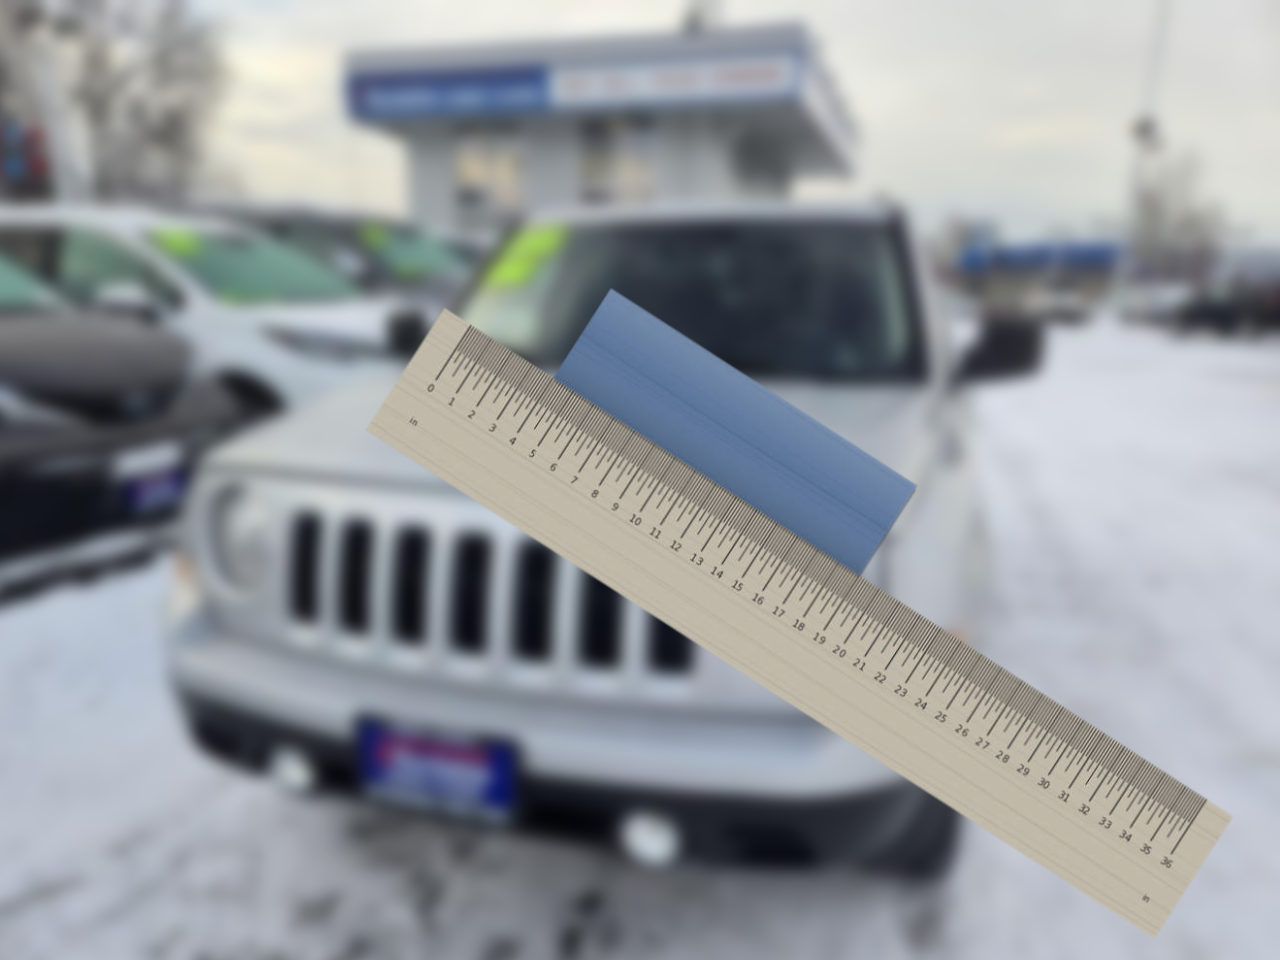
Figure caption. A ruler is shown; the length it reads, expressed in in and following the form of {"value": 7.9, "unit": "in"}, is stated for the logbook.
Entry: {"value": 15, "unit": "in"}
